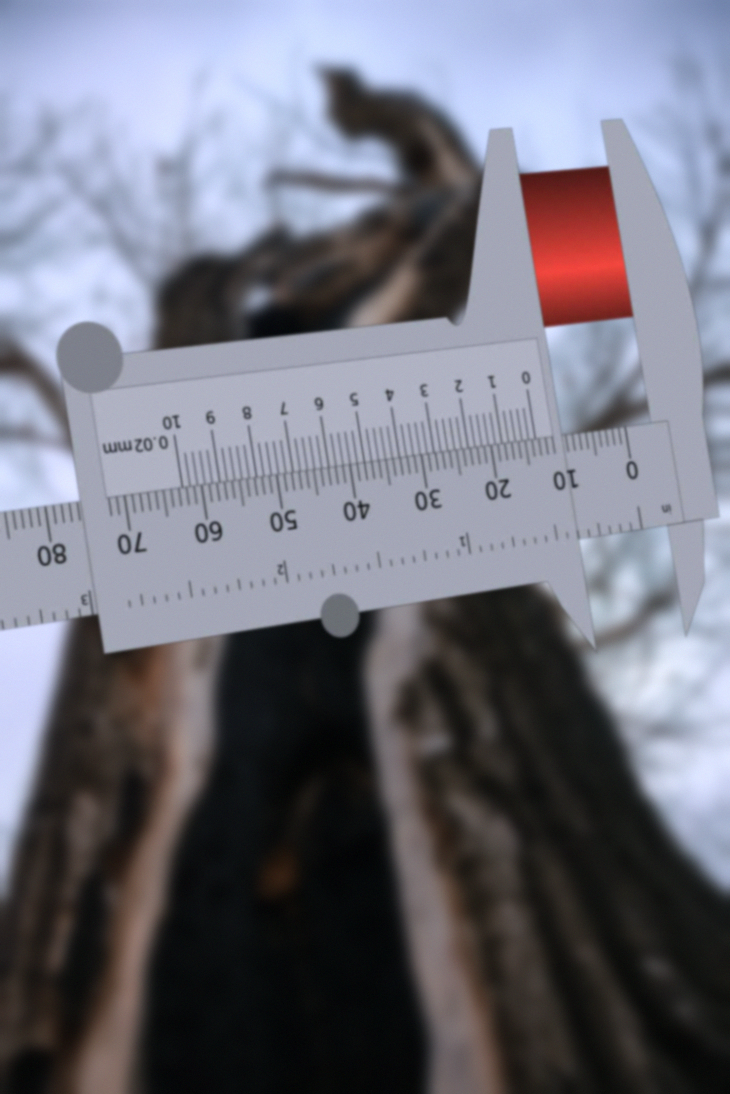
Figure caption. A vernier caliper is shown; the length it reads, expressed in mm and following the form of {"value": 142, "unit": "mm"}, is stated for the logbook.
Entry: {"value": 13.5, "unit": "mm"}
